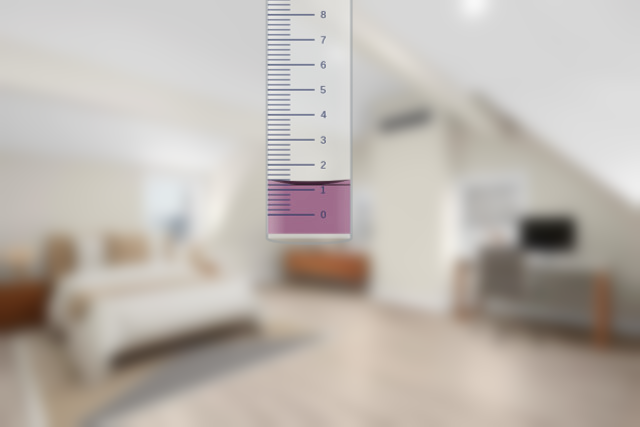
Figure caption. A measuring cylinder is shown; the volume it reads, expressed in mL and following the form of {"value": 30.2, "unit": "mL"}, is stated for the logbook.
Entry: {"value": 1.2, "unit": "mL"}
